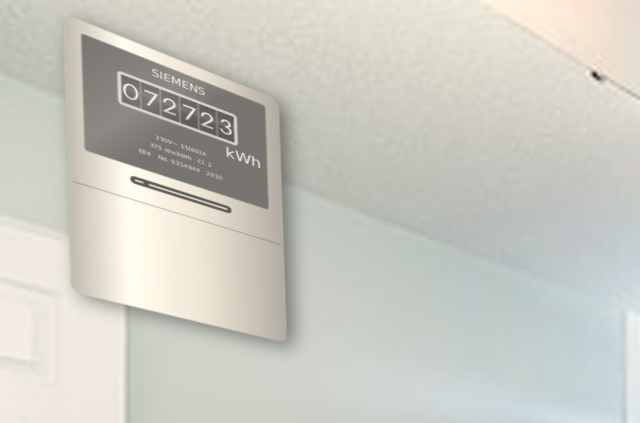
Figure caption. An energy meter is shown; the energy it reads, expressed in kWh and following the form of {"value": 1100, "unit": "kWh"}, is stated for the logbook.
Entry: {"value": 72723, "unit": "kWh"}
